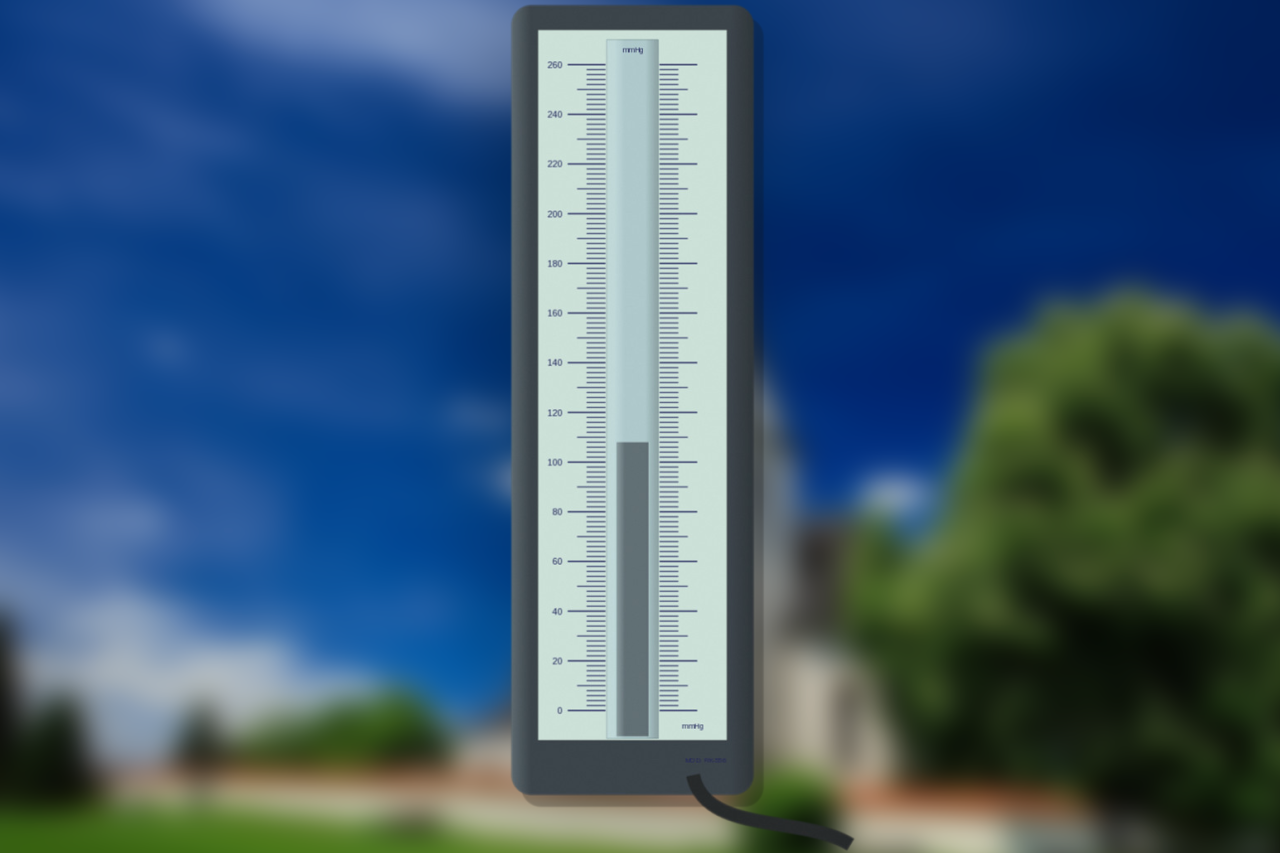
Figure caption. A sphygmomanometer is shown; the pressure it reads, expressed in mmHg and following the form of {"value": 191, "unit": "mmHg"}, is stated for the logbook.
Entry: {"value": 108, "unit": "mmHg"}
